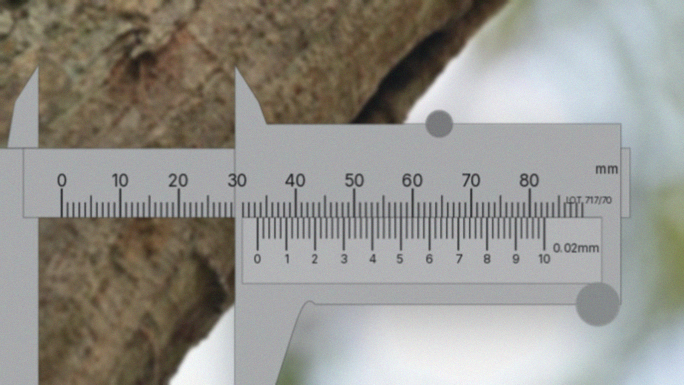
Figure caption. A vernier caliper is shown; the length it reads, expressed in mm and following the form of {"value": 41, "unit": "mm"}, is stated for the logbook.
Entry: {"value": 33.5, "unit": "mm"}
